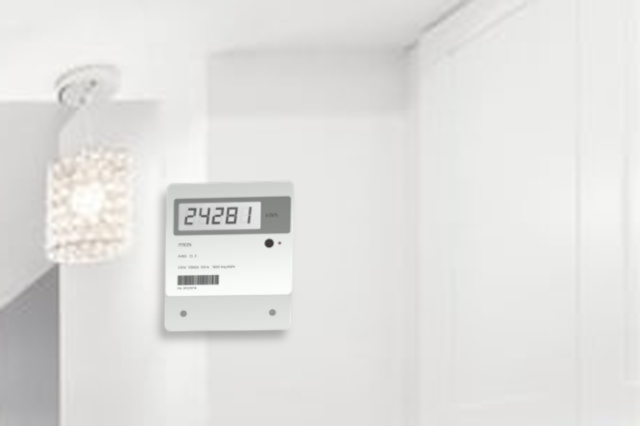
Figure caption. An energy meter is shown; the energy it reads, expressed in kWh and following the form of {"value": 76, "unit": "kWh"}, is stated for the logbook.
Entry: {"value": 24281, "unit": "kWh"}
